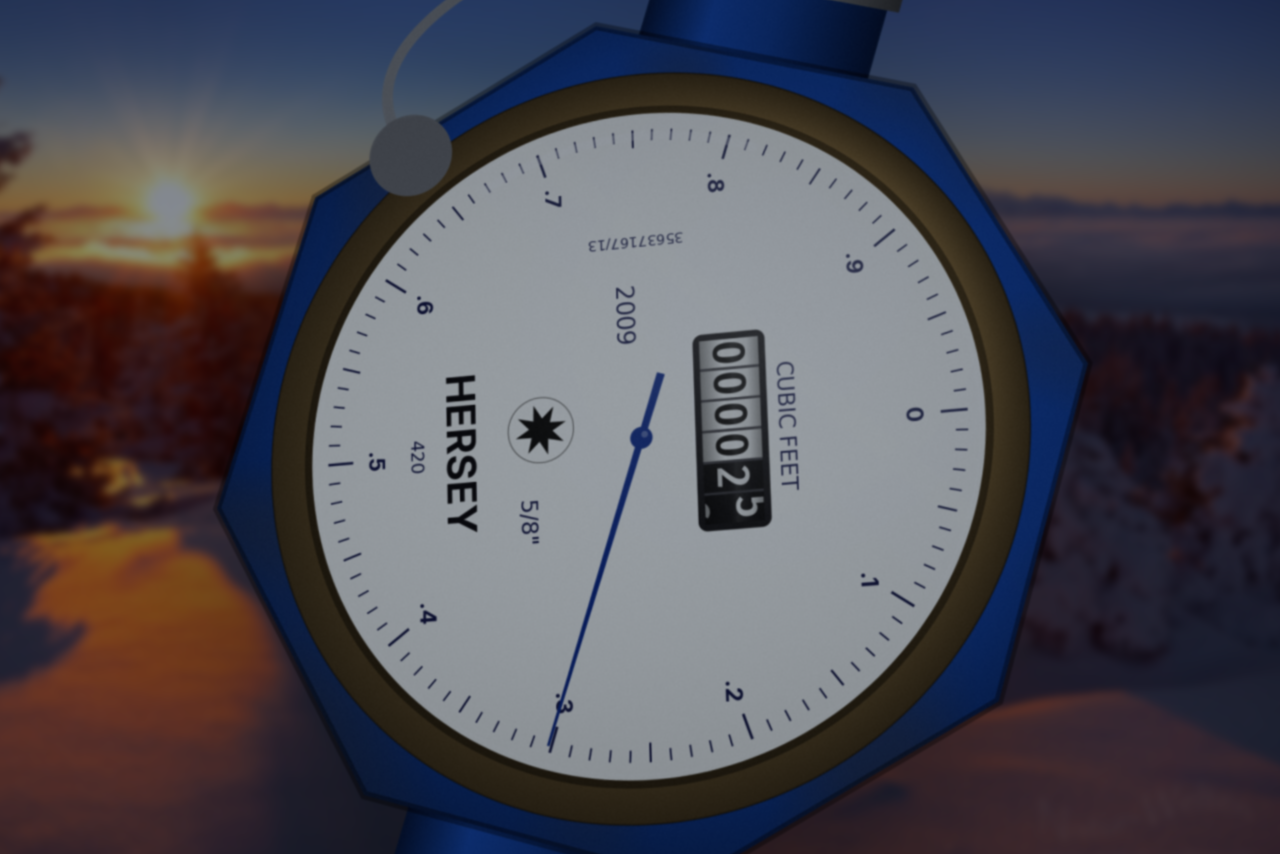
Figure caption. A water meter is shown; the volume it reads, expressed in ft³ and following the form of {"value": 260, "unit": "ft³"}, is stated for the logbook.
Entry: {"value": 25.30, "unit": "ft³"}
